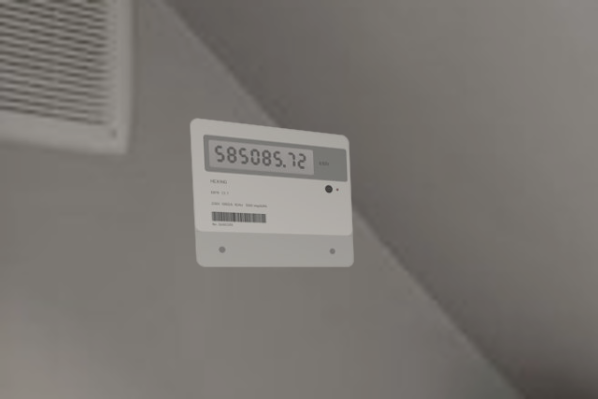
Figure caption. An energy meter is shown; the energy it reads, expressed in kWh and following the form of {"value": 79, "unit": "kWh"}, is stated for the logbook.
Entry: {"value": 585085.72, "unit": "kWh"}
